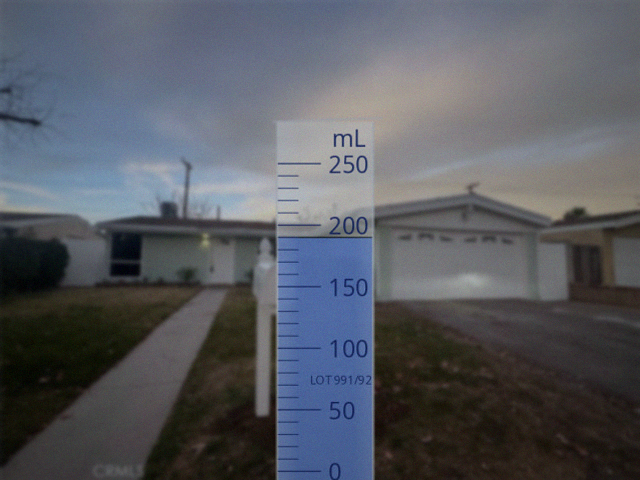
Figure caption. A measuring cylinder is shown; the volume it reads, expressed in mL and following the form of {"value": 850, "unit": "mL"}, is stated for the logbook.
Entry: {"value": 190, "unit": "mL"}
